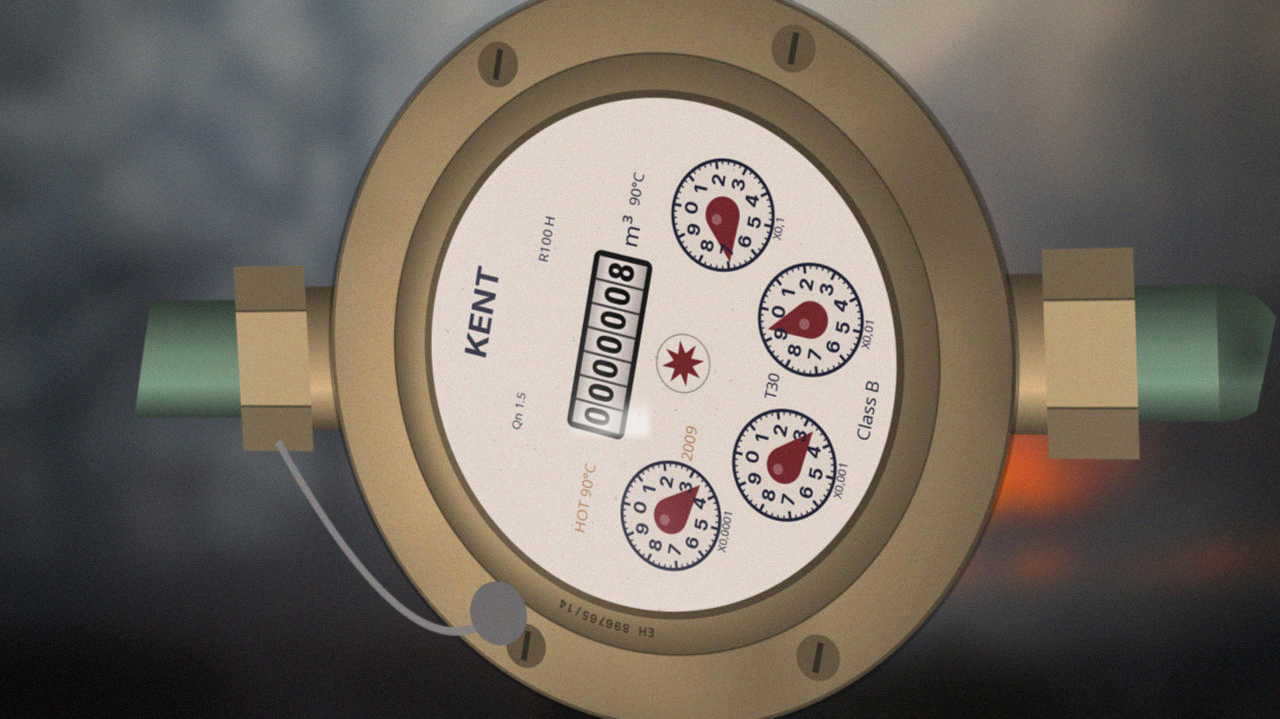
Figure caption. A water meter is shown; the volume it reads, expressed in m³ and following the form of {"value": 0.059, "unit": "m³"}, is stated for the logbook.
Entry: {"value": 8.6933, "unit": "m³"}
